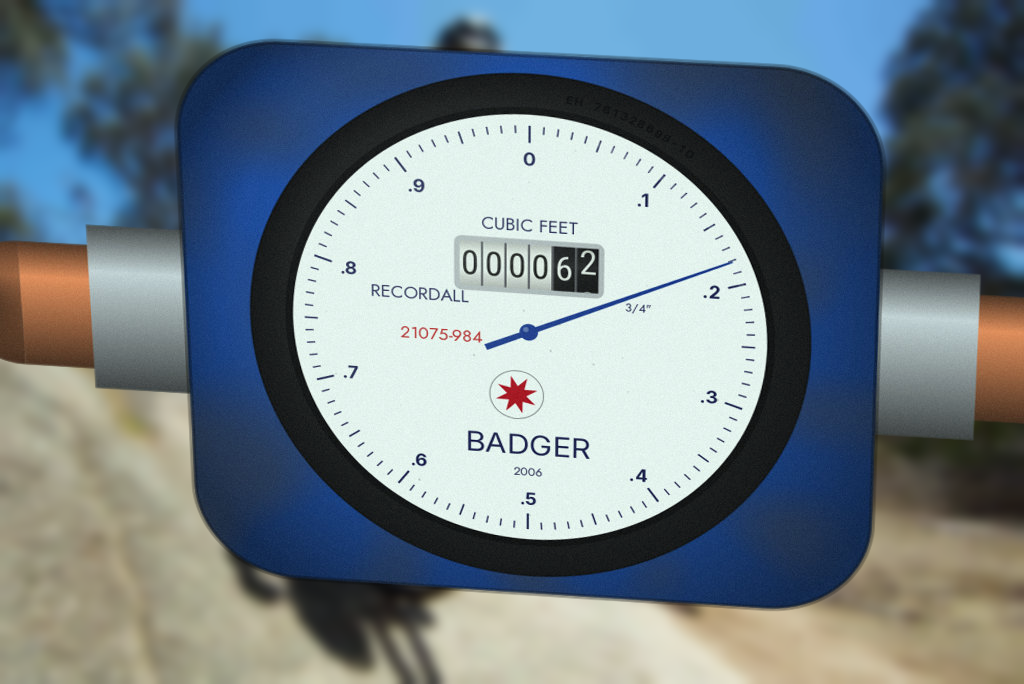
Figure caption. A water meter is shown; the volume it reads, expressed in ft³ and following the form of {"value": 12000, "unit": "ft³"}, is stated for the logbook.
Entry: {"value": 62.18, "unit": "ft³"}
